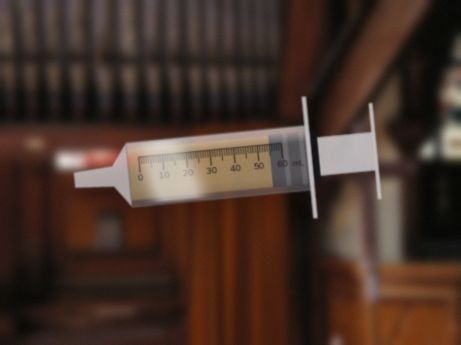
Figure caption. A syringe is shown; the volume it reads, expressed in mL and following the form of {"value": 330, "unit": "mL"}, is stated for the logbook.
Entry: {"value": 55, "unit": "mL"}
